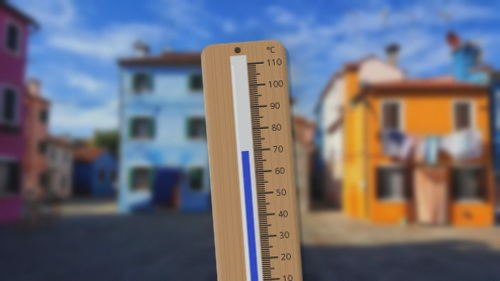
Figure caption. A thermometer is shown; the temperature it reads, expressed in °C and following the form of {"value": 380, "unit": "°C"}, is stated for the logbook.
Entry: {"value": 70, "unit": "°C"}
